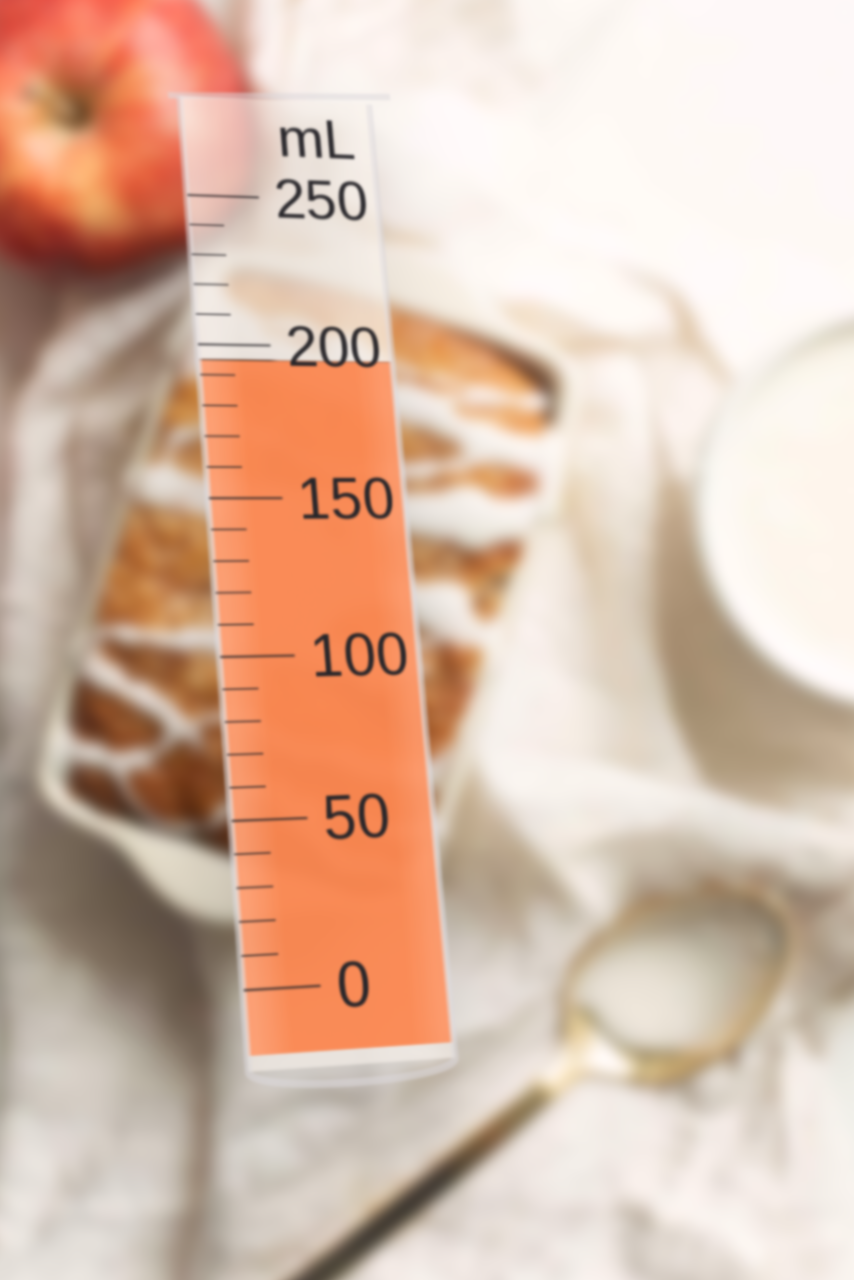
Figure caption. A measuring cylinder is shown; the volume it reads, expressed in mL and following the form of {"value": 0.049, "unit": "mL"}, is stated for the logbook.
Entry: {"value": 195, "unit": "mL"}
